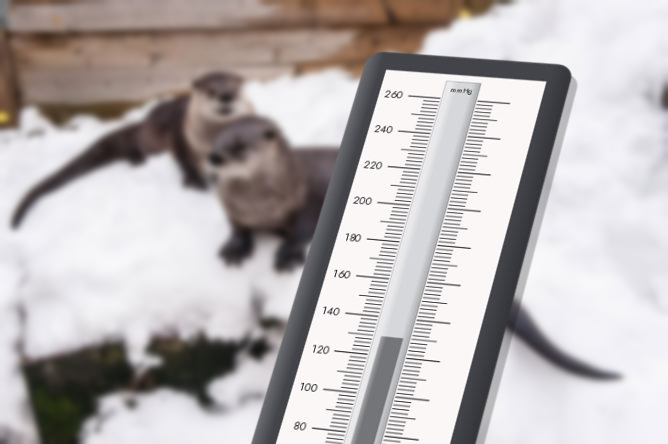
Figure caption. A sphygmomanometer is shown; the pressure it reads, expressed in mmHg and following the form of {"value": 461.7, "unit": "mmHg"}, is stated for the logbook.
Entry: {"value": 130, "unit": "mmHg"}
